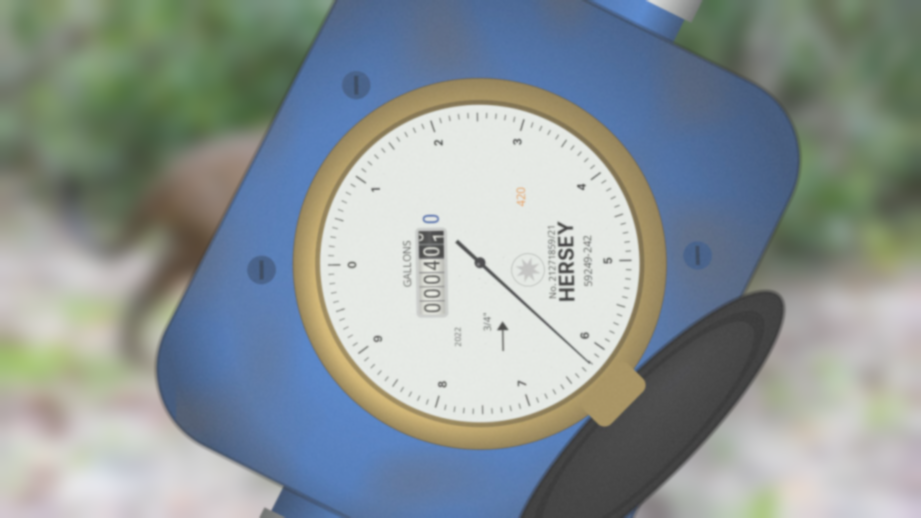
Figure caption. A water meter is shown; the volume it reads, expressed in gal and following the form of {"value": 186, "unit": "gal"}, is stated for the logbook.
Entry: {"value": 4006.2, "unit": "gal"}
